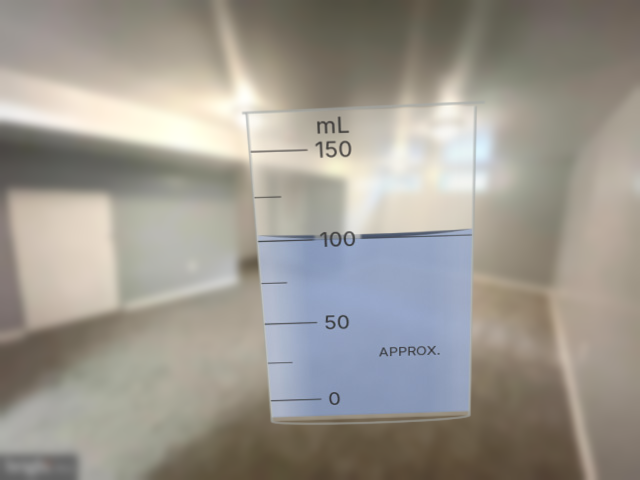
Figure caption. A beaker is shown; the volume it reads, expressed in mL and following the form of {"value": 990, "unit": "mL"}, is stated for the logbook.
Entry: {"value": 100, "unit": "mL"}
